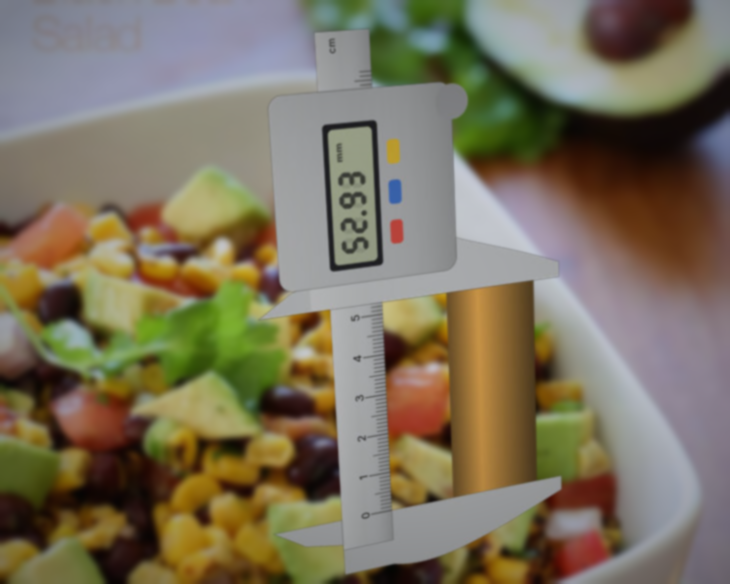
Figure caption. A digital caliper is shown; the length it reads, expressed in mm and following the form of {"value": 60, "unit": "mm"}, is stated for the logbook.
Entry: {"value": 52.93, "unit": "mm"}
